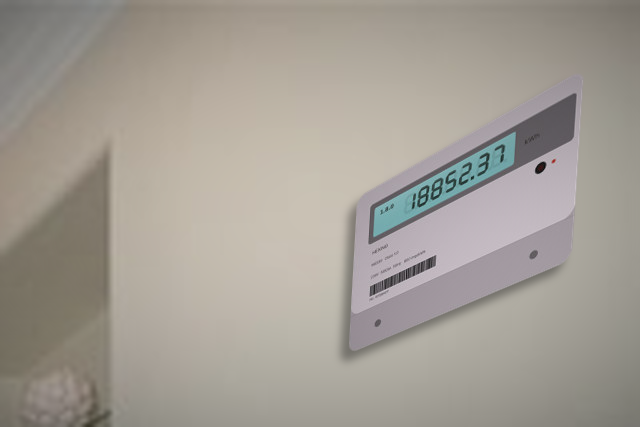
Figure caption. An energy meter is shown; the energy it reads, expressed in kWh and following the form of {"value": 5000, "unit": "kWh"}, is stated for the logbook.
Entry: {"value": 18852.37, "unit": "kWh"}
